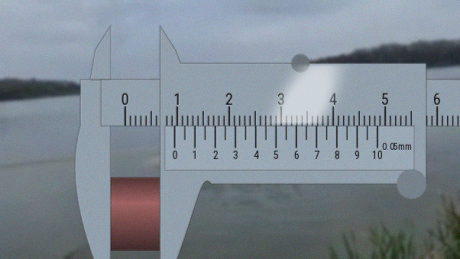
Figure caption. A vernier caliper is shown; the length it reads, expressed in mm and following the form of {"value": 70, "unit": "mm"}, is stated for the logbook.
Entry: {"value": 9.5, "unit": "mm"}
